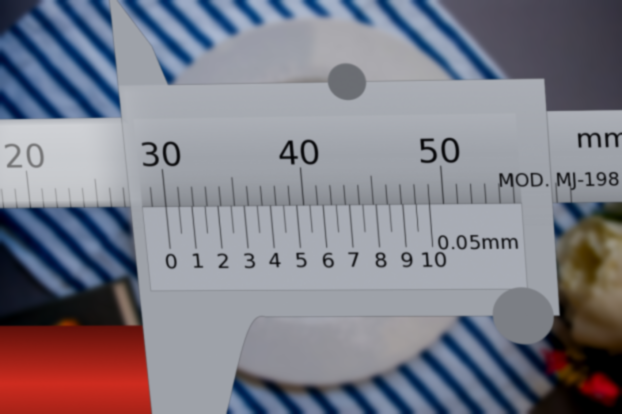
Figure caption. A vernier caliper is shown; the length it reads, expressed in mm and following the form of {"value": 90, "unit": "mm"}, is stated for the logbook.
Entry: {"value": 30.0, "unit": "mm"}
